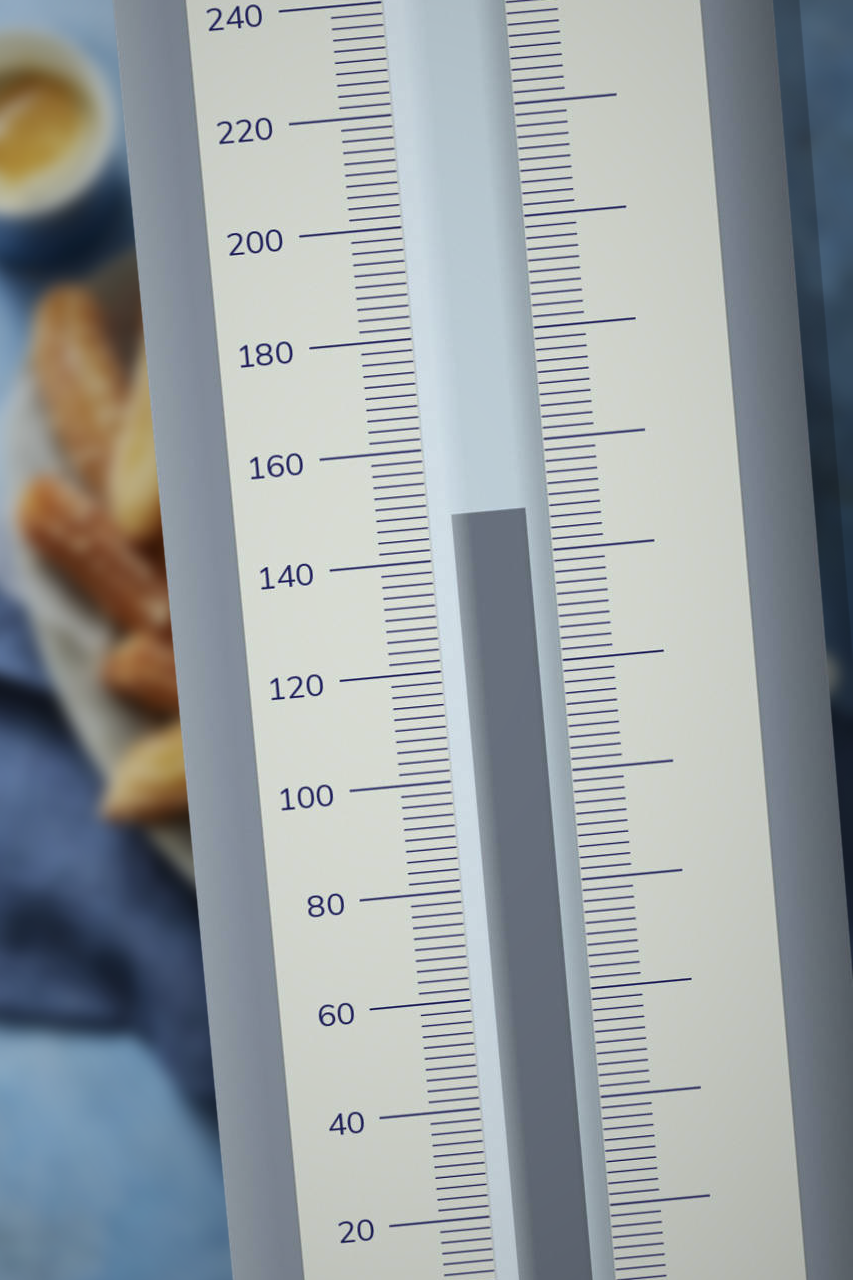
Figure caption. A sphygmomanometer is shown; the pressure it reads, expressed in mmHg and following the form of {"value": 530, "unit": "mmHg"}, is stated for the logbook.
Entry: {"value": 148, "unit": "mmHg"}
